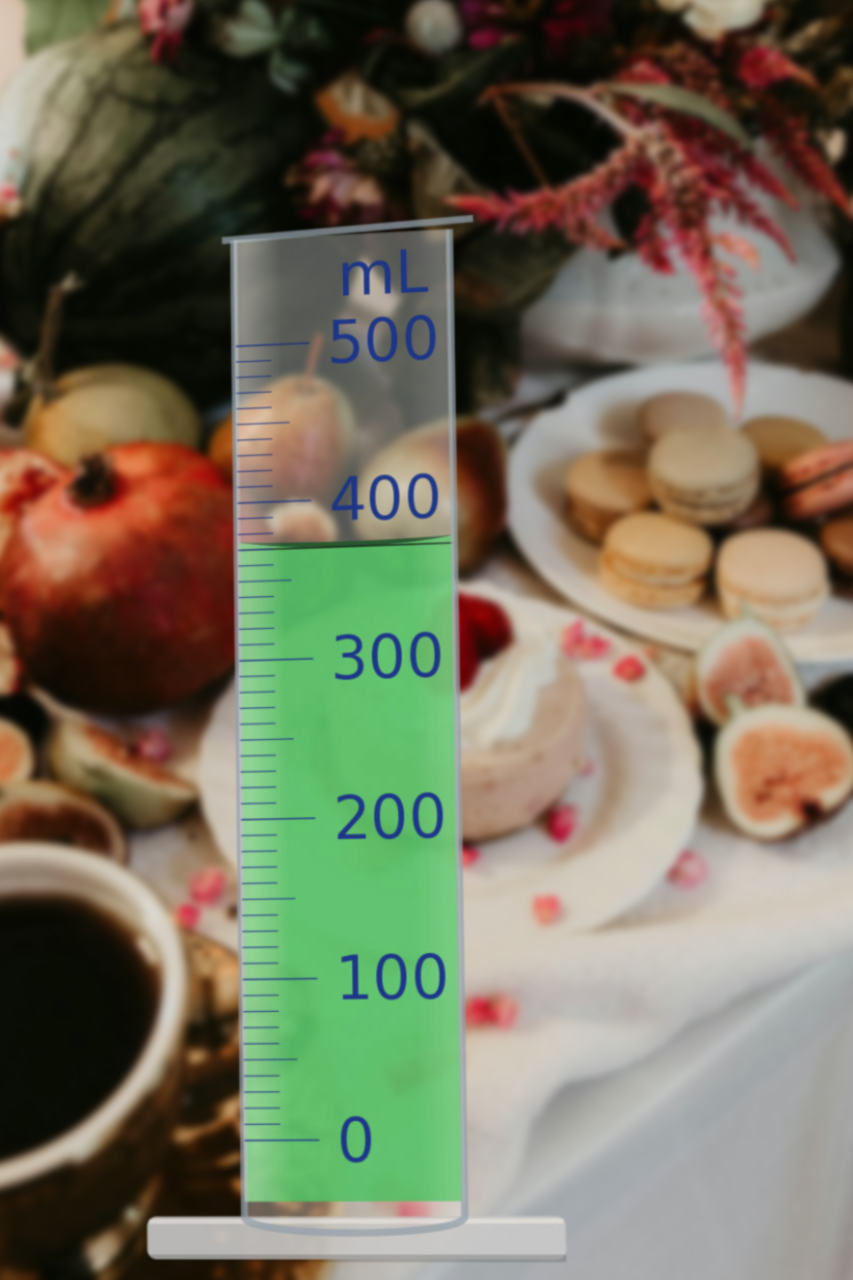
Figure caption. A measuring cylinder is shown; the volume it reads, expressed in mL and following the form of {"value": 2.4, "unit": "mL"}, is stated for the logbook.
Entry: {"value": 370, "unit": "mL"}
